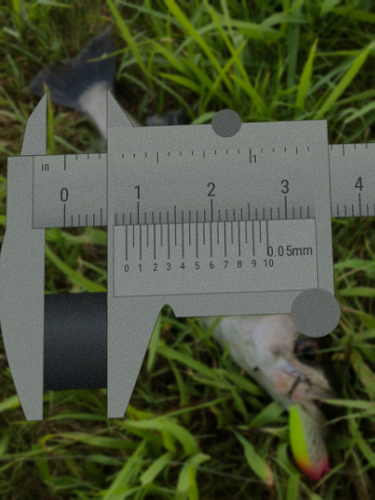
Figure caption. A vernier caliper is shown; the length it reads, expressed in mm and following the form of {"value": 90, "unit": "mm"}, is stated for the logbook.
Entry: {"value": 8.4, "unit": "mm"}
